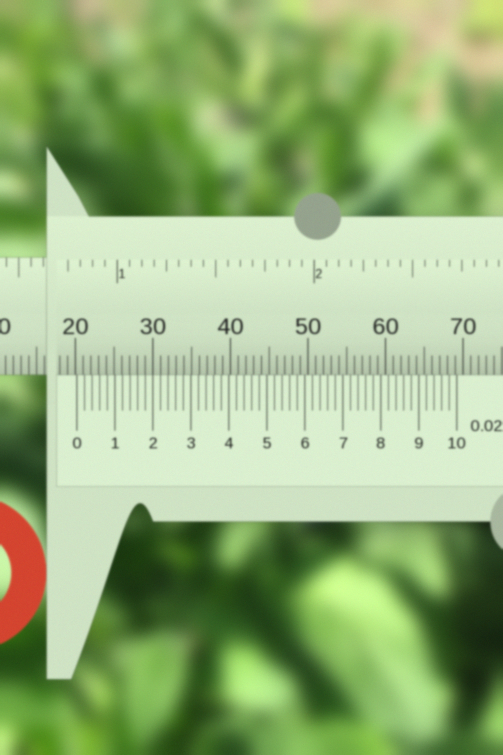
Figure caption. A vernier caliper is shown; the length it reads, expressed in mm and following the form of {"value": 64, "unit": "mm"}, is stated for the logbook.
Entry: {"value": 20.2, "unit": "mm"}
